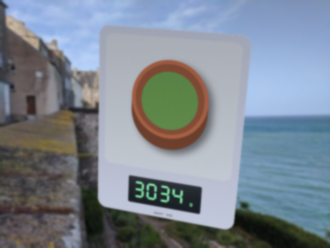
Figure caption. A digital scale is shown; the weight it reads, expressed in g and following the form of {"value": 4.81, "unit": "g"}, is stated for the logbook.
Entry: {"value": 3034, "unit": "g"}
